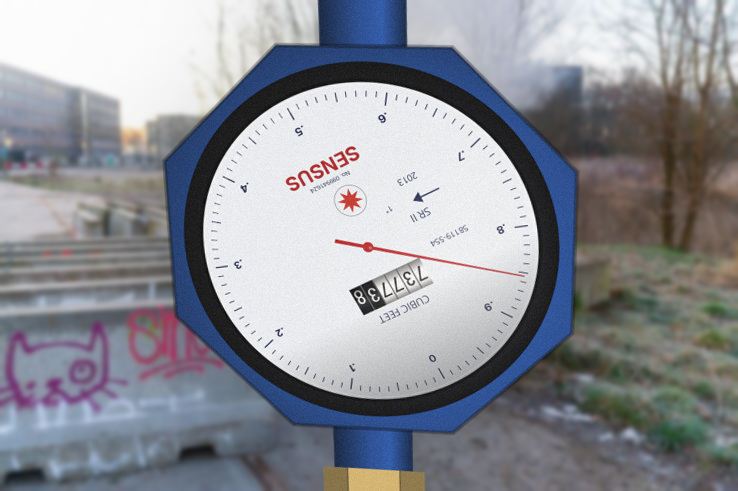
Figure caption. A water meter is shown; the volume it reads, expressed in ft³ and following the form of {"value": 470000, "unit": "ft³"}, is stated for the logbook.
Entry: {"value": 737737.85, "unit": "ft³"}
